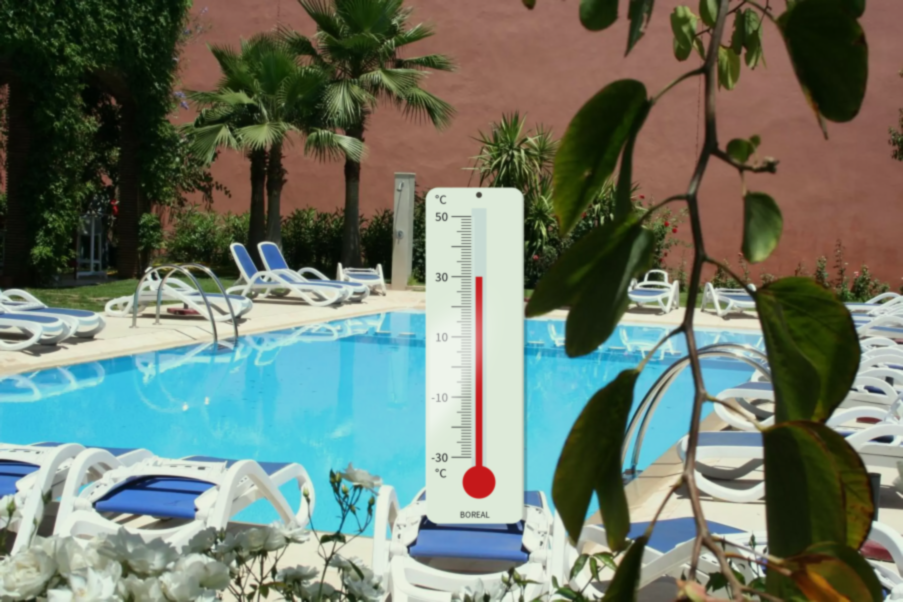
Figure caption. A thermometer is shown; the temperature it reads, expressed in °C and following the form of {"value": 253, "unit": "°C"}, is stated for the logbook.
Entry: {"value": 30, "unit": "°C"}
